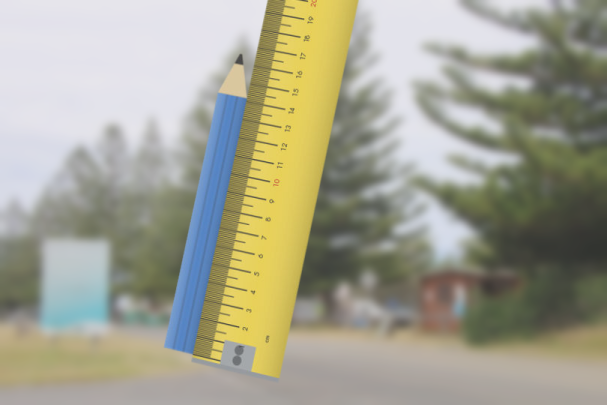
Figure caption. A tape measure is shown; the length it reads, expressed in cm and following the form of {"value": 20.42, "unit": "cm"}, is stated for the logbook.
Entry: {"value": 16.5, "unit": "cm"}
